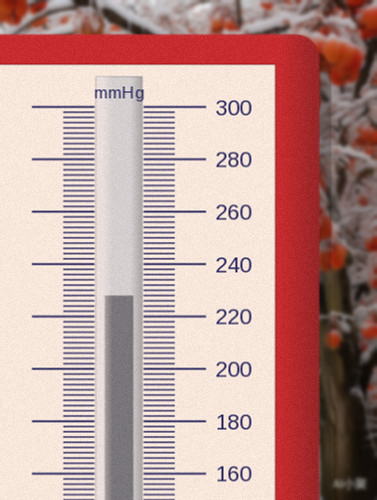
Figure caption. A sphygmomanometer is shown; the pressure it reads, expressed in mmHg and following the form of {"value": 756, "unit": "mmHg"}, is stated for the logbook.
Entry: {"value": 228, "unit": "mmHg"}
